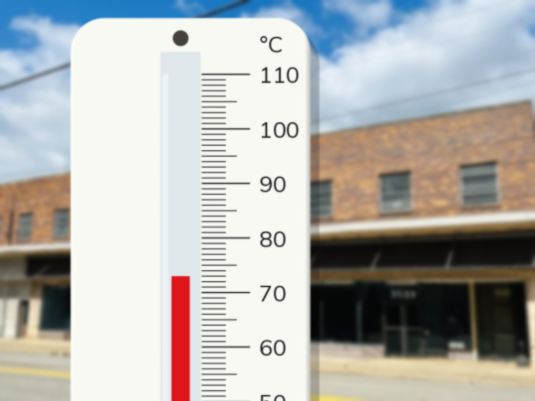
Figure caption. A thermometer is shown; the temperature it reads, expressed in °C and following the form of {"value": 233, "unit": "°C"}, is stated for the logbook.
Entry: {"value": 73, "unit": "°C"}
